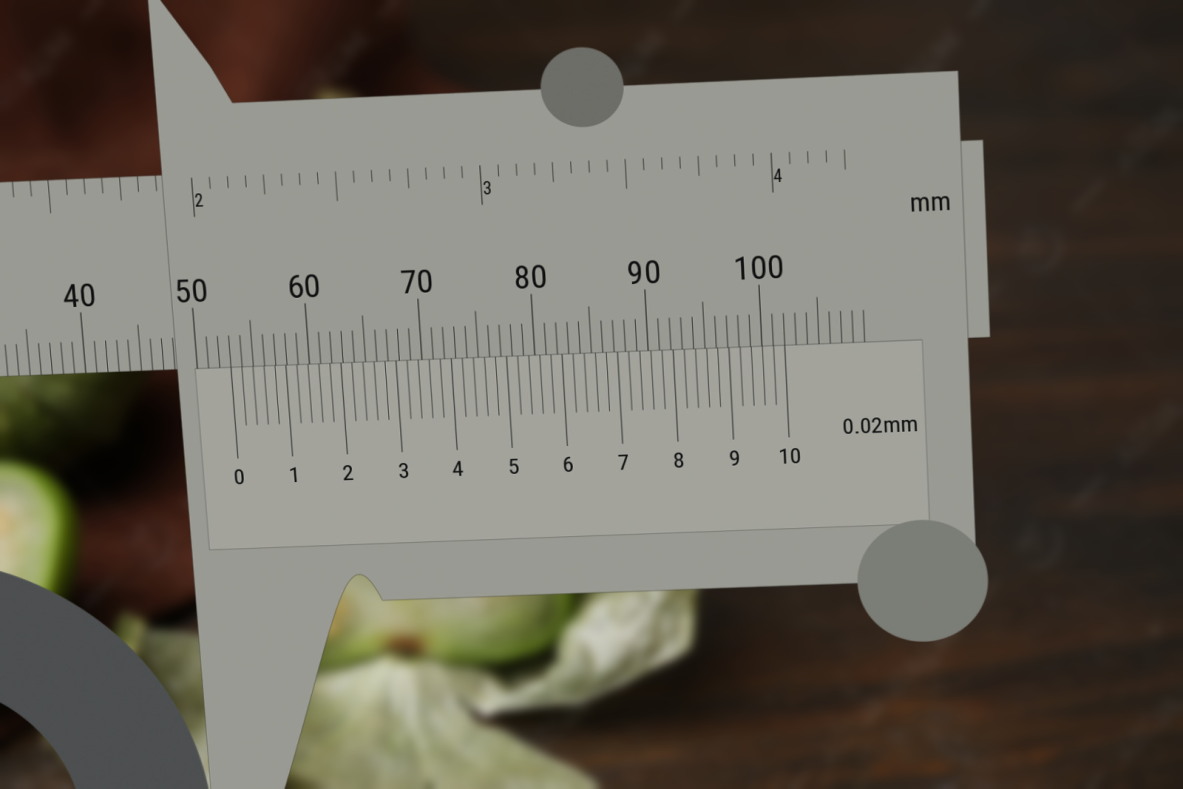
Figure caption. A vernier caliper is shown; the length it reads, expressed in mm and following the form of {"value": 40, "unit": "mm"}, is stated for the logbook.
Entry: {"value": 53.0, "unit": "mm"}
